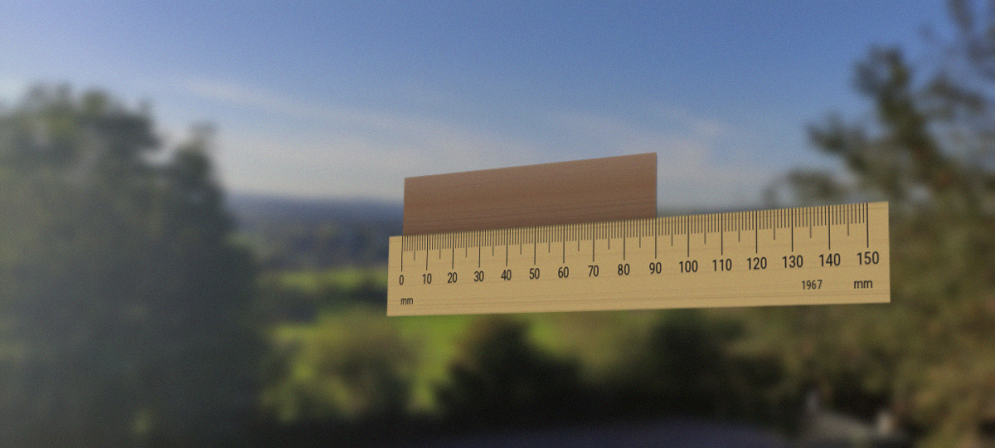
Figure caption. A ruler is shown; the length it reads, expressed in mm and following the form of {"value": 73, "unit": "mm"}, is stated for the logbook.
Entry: {"value": 90, "unit": "mm"}
